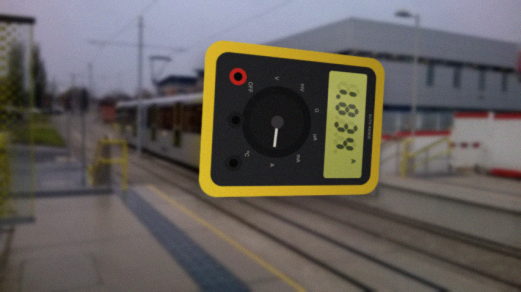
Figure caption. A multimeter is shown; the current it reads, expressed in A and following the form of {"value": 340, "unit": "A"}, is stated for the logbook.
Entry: {"value": 1.834, "unit": "A"}
